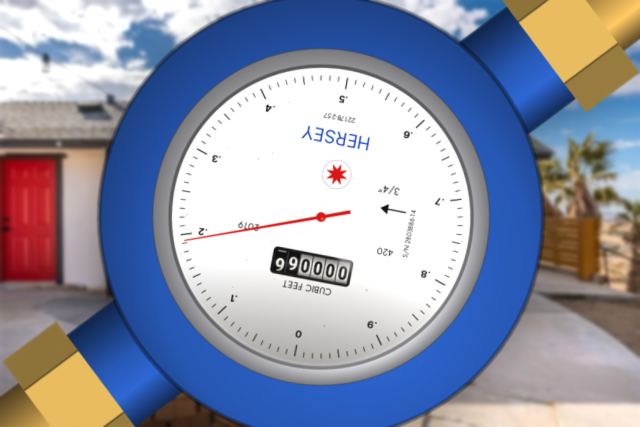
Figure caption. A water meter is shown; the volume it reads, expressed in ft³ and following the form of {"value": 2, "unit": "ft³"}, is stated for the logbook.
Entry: {"value": 66.19, "unit": "ft³"}
